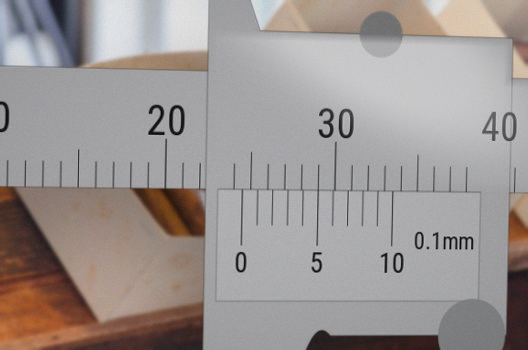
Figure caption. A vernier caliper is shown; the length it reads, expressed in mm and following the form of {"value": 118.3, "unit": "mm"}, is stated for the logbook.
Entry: {"value": 24.5, "unit": "mm"}
